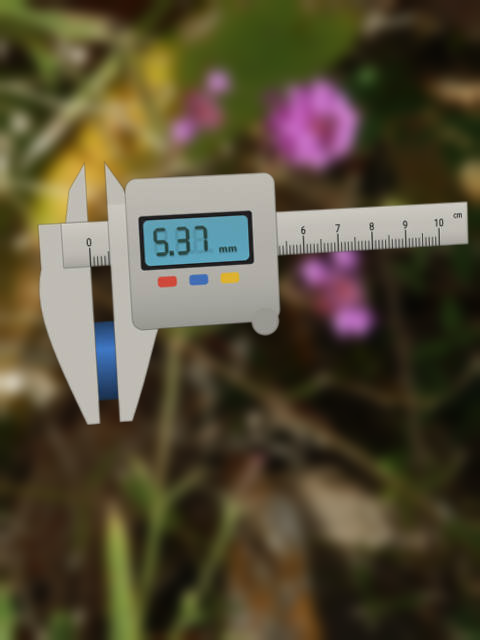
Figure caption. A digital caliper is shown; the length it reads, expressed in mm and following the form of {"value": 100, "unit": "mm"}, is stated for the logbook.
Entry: {"value": 5.37, "unit": "mm"}
